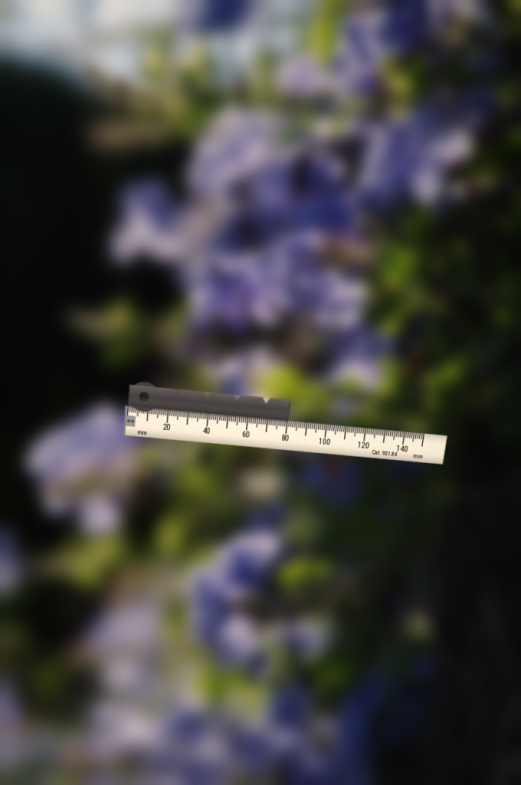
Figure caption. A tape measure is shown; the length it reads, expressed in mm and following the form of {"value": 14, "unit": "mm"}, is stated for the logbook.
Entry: {"value": 80, "unit": "mm"}
